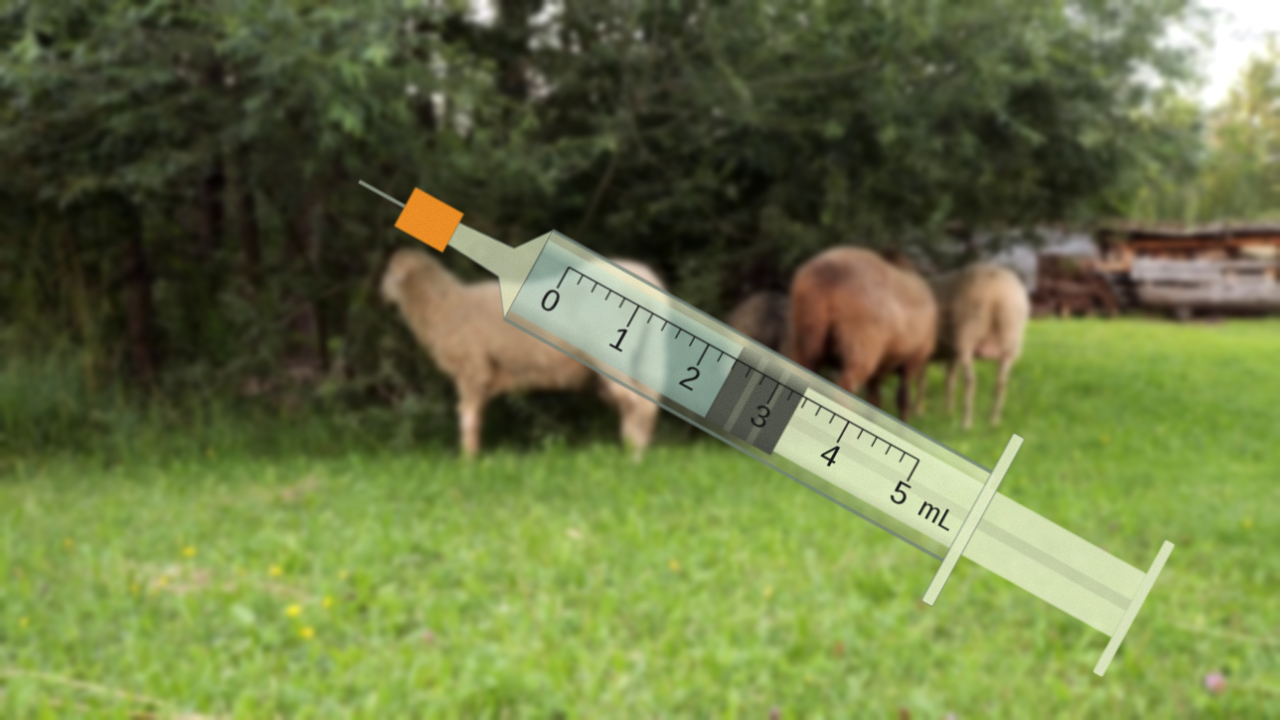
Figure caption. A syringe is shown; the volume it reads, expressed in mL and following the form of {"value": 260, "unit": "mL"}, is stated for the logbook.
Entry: {"value": 2.4, "unit": "mL"}
